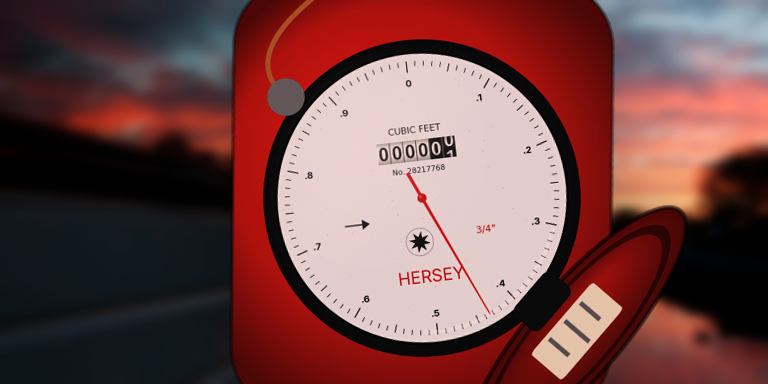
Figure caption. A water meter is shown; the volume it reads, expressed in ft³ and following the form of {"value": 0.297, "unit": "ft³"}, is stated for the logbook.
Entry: {"value": 0.43, "unit": "ft³"}
